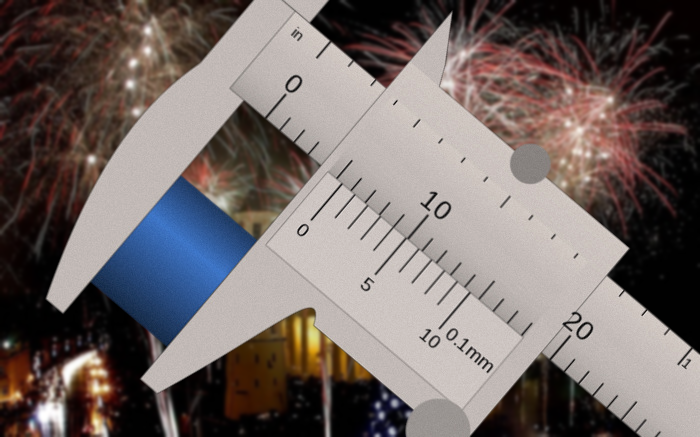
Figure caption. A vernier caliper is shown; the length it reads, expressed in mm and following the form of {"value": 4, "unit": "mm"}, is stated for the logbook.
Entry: {"value": 5.4, "unit": "mm"}
